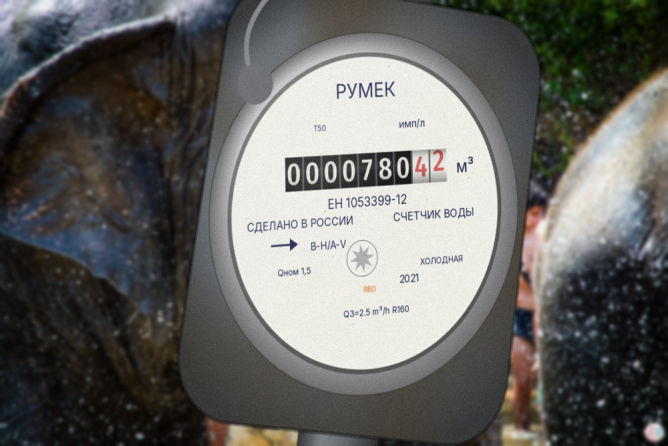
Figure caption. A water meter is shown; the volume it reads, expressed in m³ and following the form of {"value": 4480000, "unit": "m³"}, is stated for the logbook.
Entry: {"value": 780.42, "unit": "m³"}
